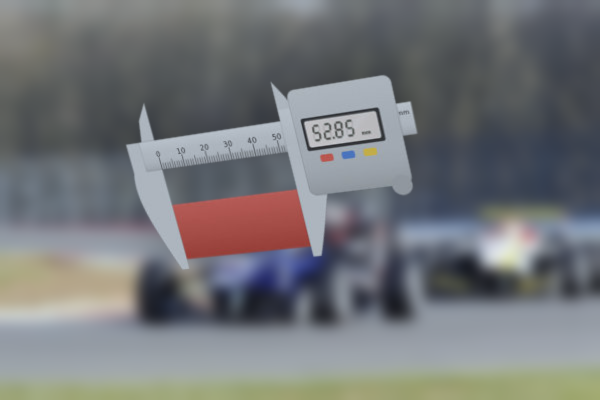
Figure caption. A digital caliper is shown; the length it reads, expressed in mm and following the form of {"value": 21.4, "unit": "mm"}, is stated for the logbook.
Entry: {"value": 52.85, "unit": "mm"}
